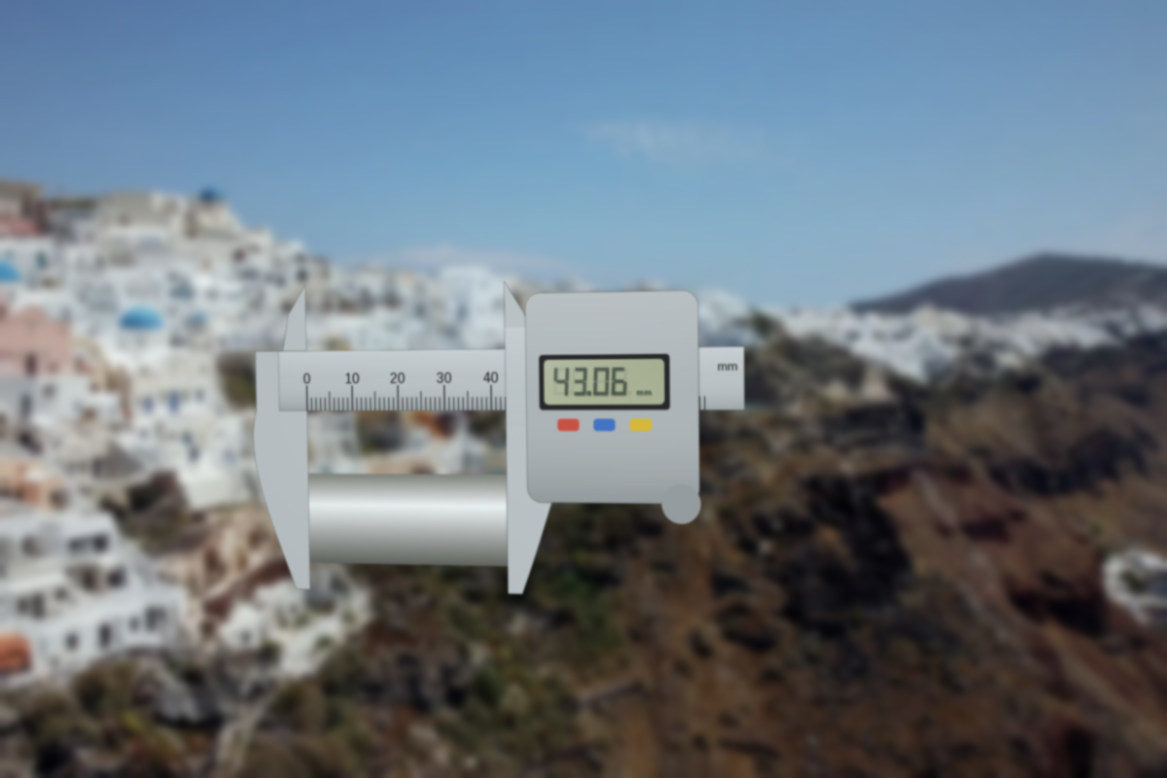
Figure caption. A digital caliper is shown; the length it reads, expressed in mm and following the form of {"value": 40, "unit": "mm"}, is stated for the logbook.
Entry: {"value": 43.06, "unit": "mm"}
